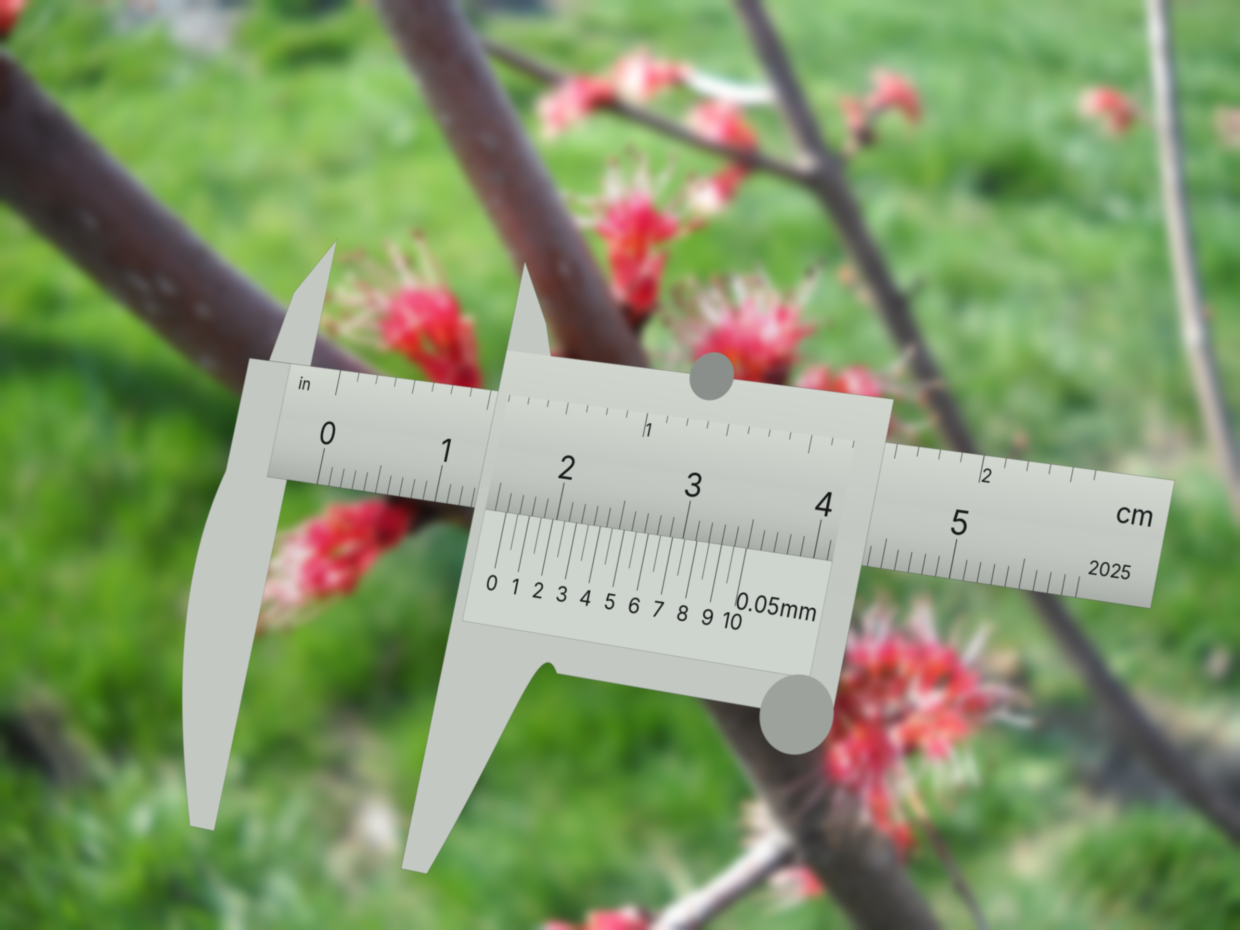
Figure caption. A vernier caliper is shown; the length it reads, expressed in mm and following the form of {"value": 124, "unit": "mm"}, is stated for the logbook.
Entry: {"value": 15.9, "unit": "mm"}
